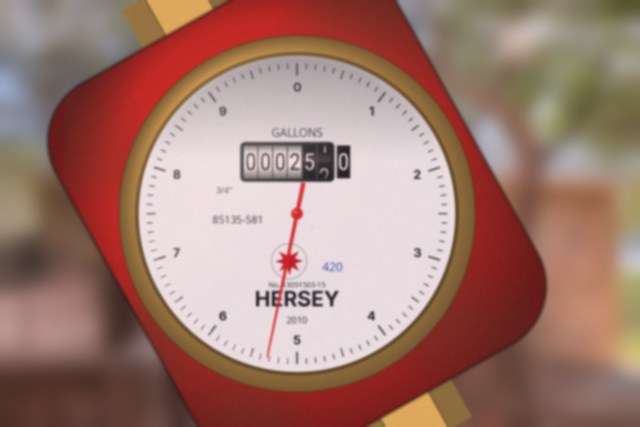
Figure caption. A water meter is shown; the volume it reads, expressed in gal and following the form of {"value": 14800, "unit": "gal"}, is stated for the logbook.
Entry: {"value": 2515.3, "unit": "gal"}
